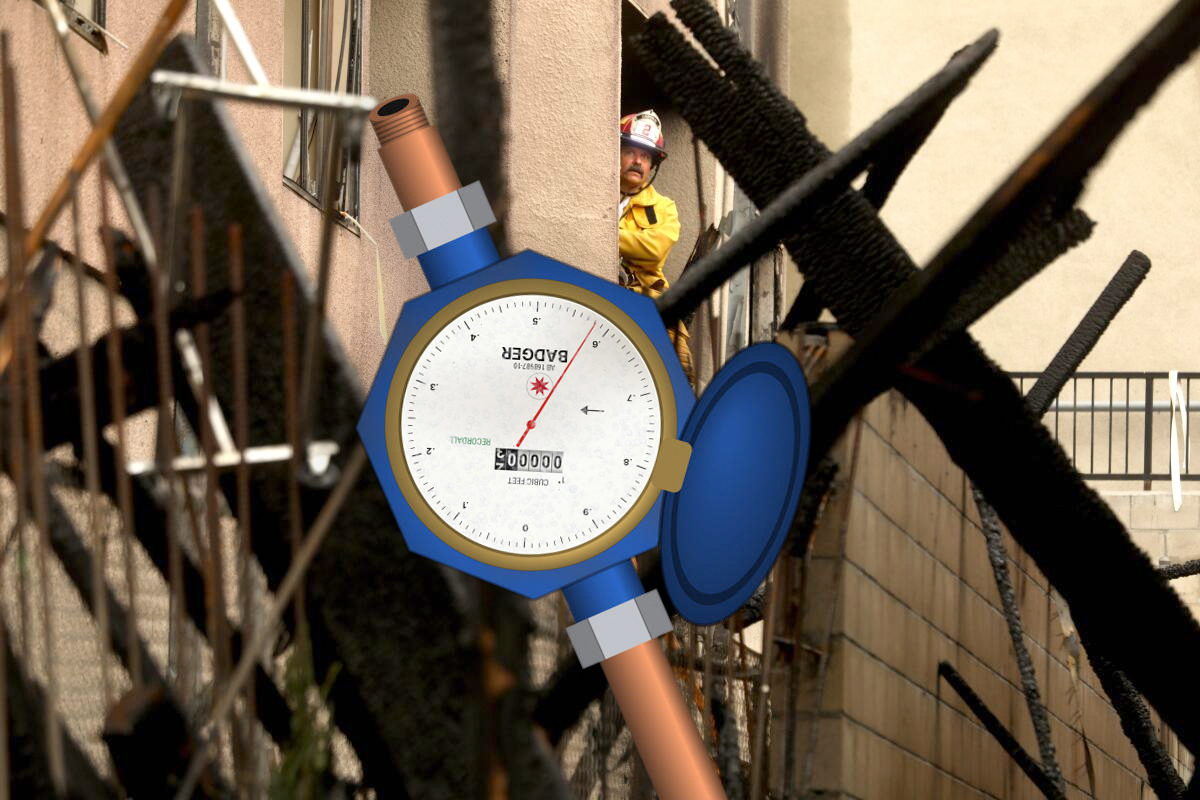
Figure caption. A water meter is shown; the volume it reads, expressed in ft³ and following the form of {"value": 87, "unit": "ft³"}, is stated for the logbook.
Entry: {"value": 2.58, "unit": "ft³"}
